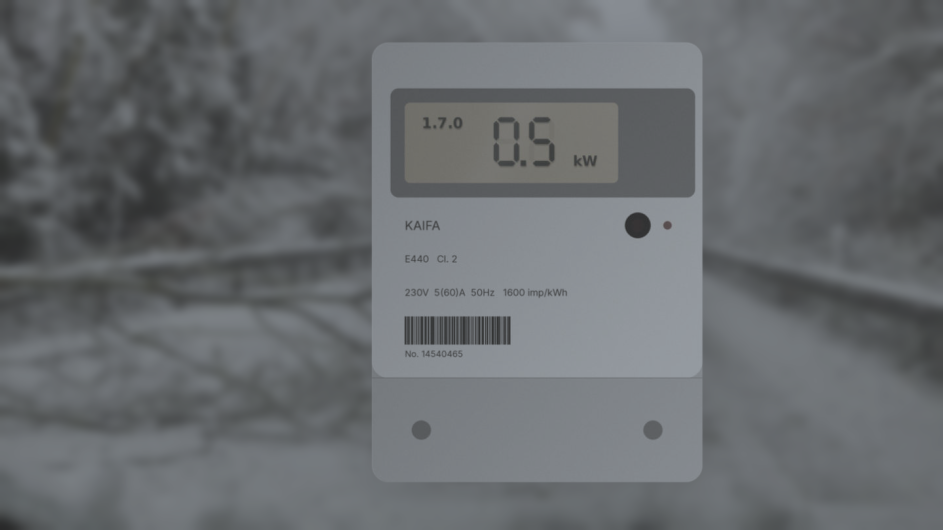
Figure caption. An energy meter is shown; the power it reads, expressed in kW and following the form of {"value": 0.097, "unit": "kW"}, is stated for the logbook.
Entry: {"value": 0.5, "unit": "kW"}
